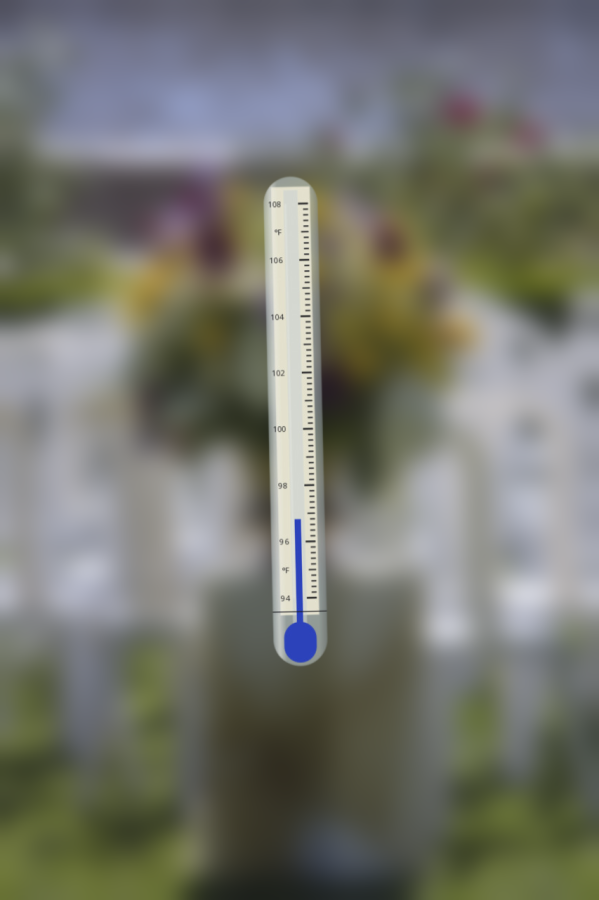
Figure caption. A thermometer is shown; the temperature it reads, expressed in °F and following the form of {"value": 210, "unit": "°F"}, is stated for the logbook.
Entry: {"value": 96.8, "unit": "°F"}
